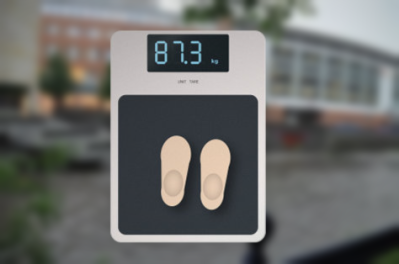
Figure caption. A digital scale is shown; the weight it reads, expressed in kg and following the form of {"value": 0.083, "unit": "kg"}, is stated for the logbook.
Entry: {"value": 87.3, "unit": "kg"}
